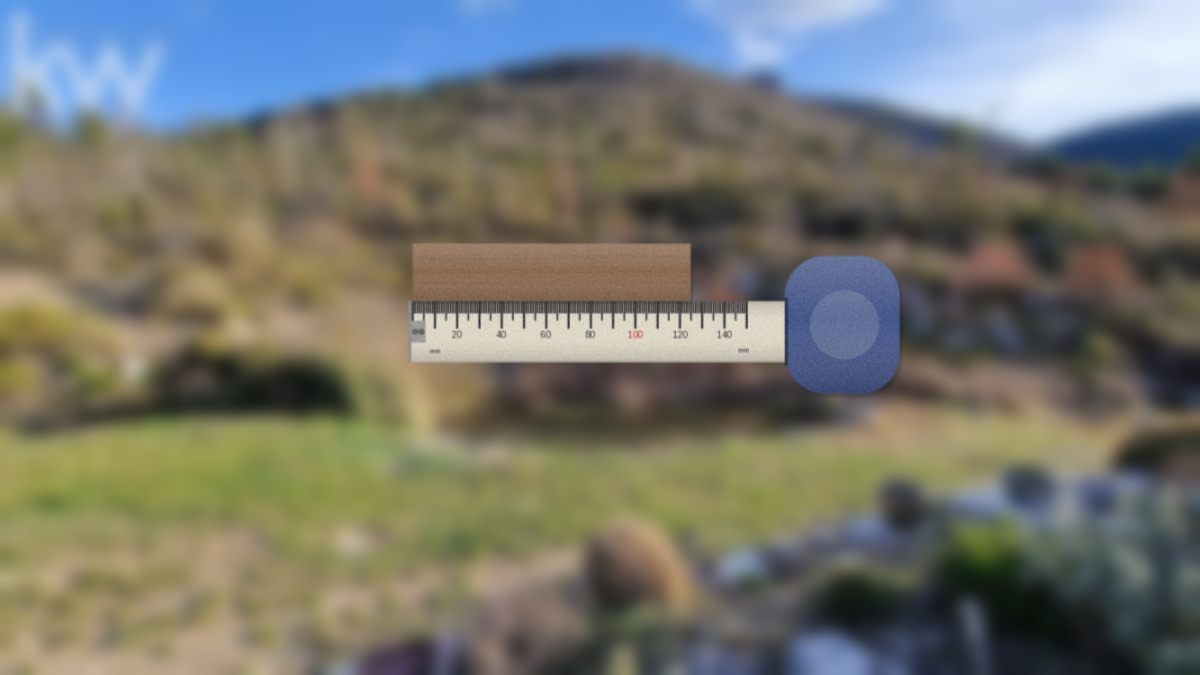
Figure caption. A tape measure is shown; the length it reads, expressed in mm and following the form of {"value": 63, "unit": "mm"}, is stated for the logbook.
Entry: {"value": 125, "unit": "mm"}
